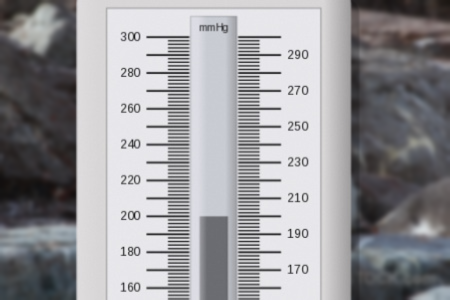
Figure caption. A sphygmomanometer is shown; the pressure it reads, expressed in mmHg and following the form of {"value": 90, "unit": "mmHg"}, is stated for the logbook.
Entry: {"value": 200, "unit": "mmHg"}
